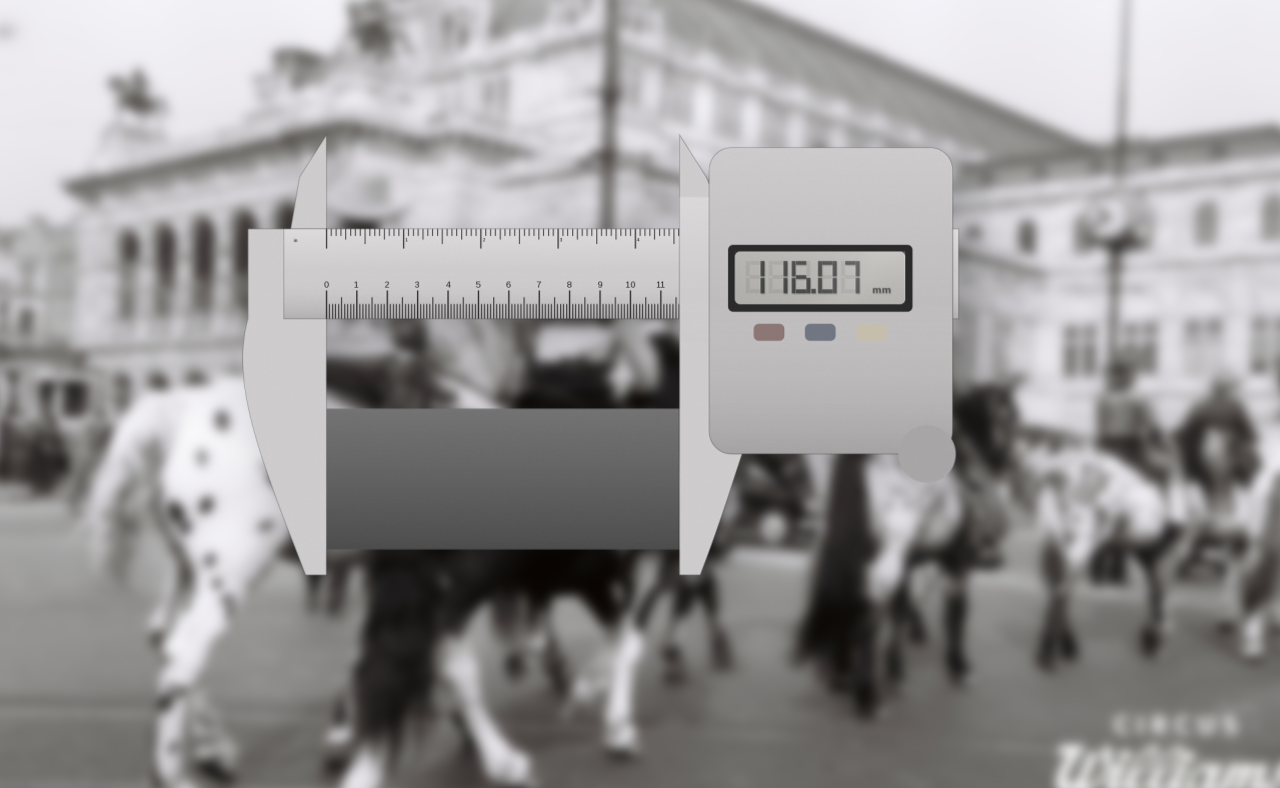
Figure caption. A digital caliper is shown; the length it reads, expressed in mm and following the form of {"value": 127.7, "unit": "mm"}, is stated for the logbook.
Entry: {"value": 116.07, "unit": "mm"}
